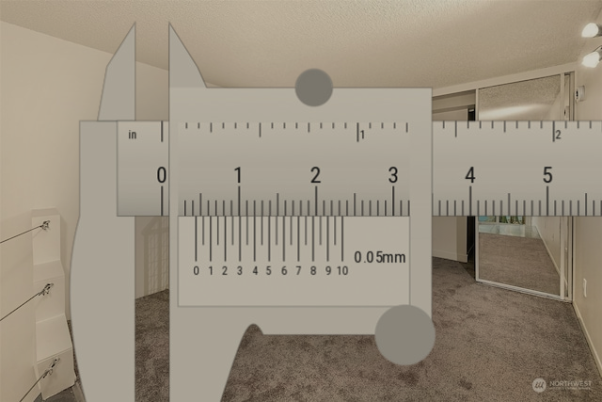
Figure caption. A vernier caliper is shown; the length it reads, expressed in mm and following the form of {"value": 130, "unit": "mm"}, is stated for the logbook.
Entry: {"value": 4.4, "unit": "mm"}
